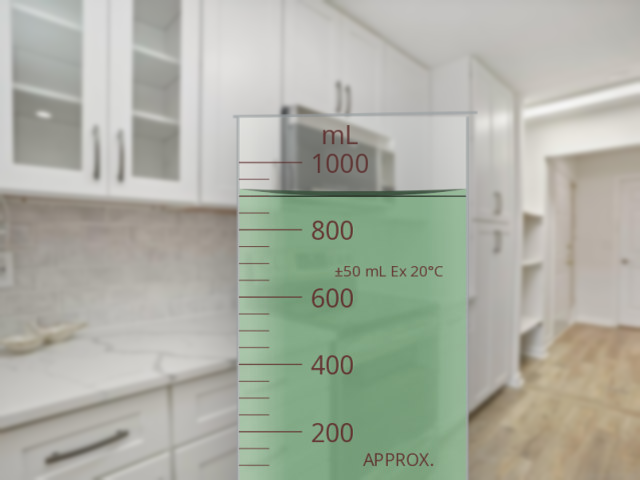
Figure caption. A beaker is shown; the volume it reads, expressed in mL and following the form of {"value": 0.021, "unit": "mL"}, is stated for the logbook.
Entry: {"value": 900, "unit": "mL"}
